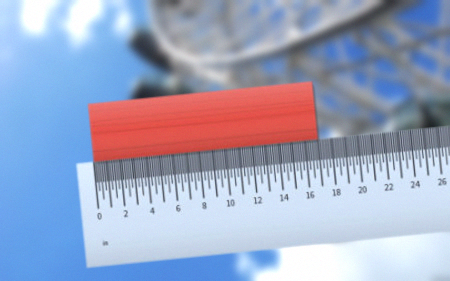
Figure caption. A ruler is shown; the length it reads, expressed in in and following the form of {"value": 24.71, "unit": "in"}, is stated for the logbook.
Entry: {"value": 17, "unit": "in"}
